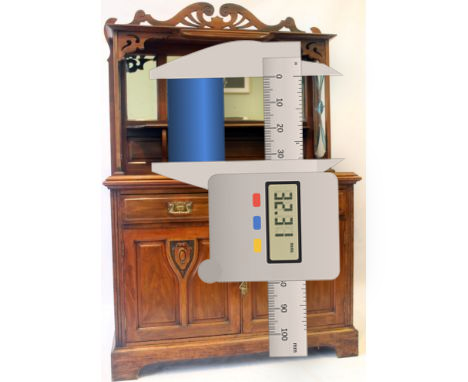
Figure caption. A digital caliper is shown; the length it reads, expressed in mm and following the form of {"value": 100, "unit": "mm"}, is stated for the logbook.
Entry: {"value": 32.31, "unit": "mm"}
